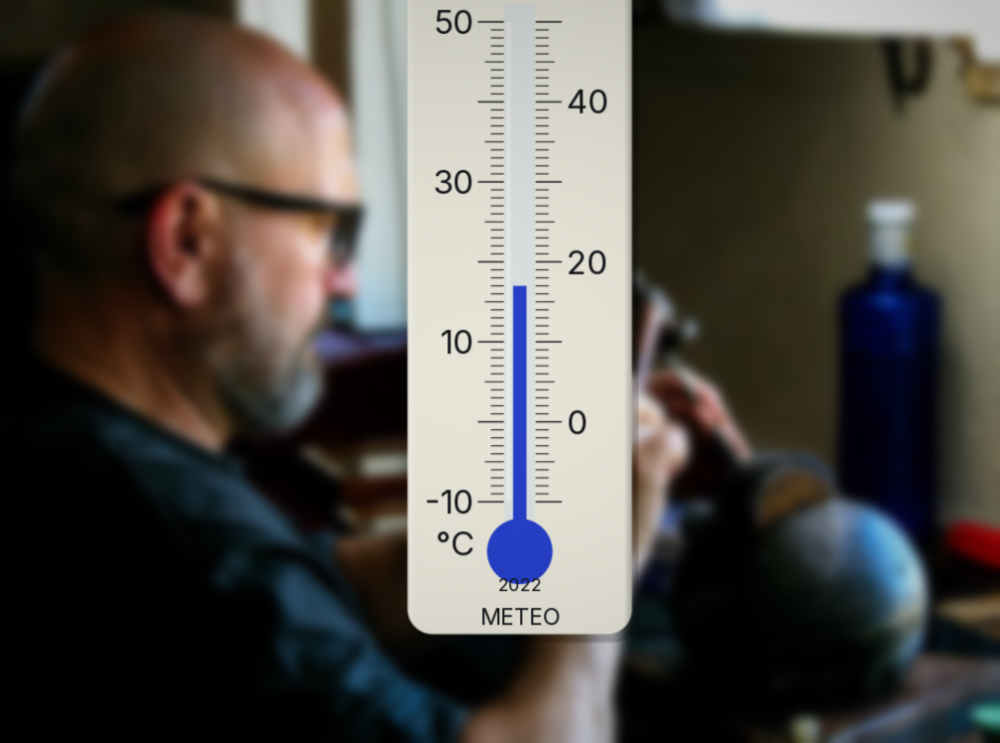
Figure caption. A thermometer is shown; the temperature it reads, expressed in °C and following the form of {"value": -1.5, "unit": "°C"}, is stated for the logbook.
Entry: {"value": 17, "unit": "°C"}
